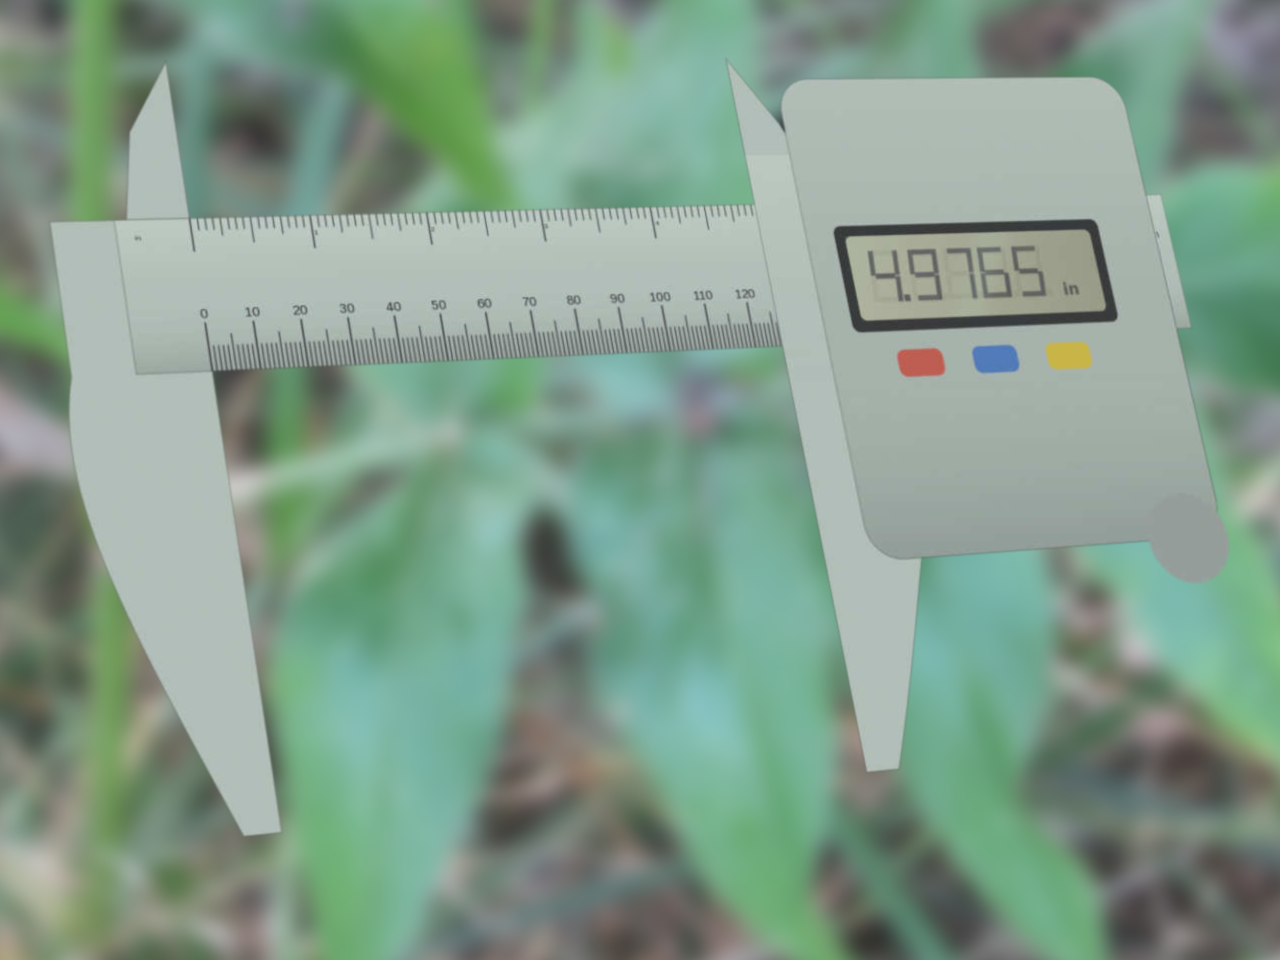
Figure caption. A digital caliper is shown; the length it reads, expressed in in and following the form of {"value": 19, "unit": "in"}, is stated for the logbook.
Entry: {"value": 4.9765, "unit": "in"}
